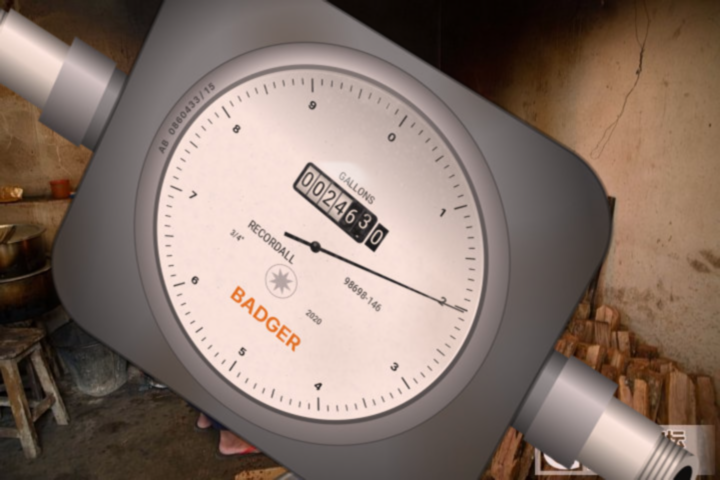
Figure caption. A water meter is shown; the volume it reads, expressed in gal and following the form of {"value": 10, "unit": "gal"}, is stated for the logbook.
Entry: {"value": 24632.0, "unit": "gal"}
